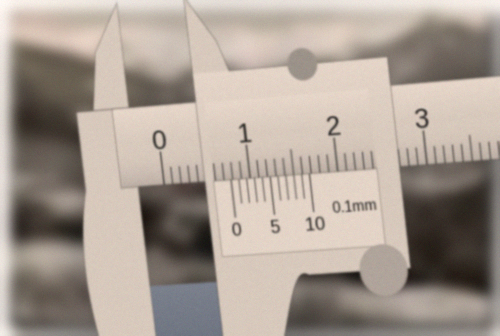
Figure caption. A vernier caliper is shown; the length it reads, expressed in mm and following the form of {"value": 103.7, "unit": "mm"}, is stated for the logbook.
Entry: {"value": 7.8, "unit": "mm"}
